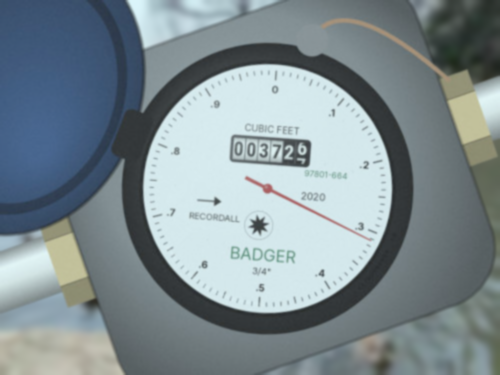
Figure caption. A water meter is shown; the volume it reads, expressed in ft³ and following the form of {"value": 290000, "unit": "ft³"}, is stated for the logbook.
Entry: {"value": 3726.31, "unit": "ft³"}
